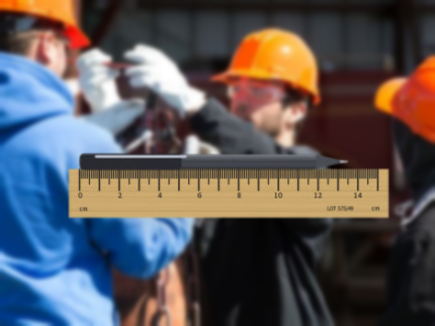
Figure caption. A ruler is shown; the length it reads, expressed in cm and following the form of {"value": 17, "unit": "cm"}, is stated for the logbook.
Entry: {"value": 13.5, "unit": "cm"}
